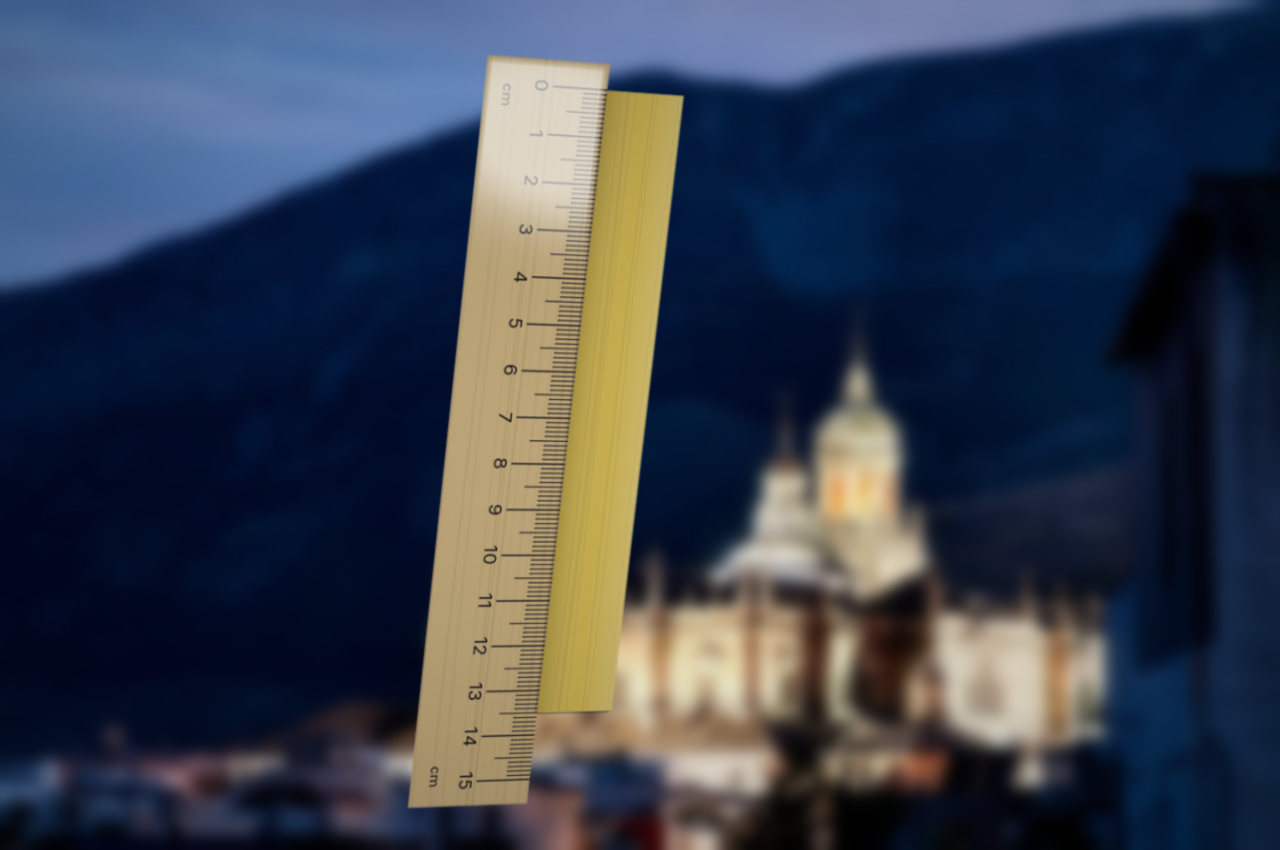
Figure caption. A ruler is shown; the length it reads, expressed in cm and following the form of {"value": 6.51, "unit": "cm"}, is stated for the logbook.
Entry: {"value": 13.5, "unit": "cm"}
